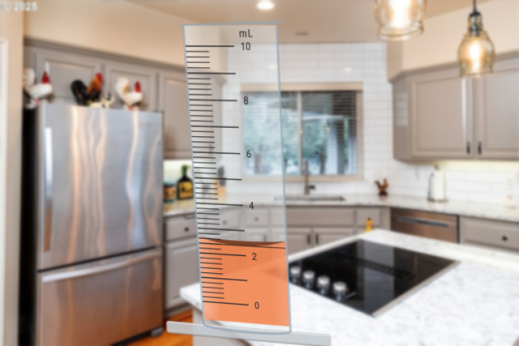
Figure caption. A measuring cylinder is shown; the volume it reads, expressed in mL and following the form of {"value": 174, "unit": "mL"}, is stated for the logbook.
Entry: {"value": 2.4, "unit": "mL"}
